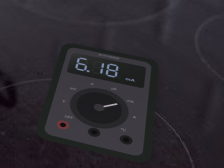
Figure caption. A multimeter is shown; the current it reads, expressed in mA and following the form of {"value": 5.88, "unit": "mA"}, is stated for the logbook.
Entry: {"value": 6.18, "unit": "mA"}
